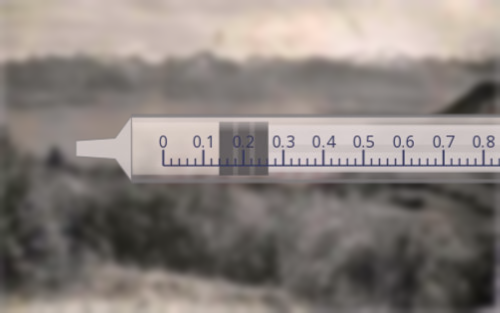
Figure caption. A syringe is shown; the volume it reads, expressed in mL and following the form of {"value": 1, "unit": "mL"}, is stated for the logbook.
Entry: {"value": 0.14, "unit": "mL"}
